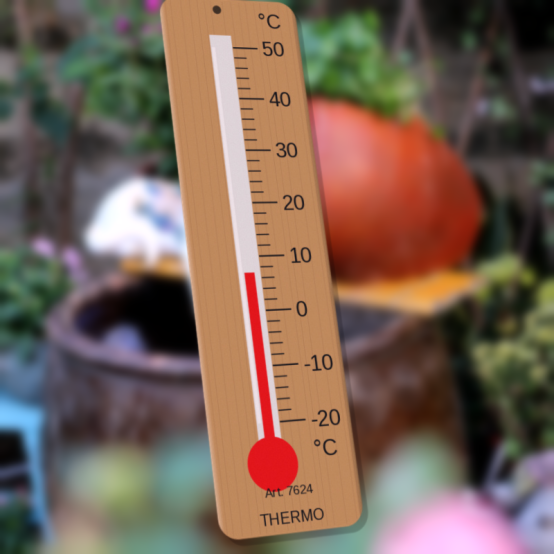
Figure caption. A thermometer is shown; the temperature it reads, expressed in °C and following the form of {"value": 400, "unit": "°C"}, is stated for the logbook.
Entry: {"value": 7, "unit": "°C"}
